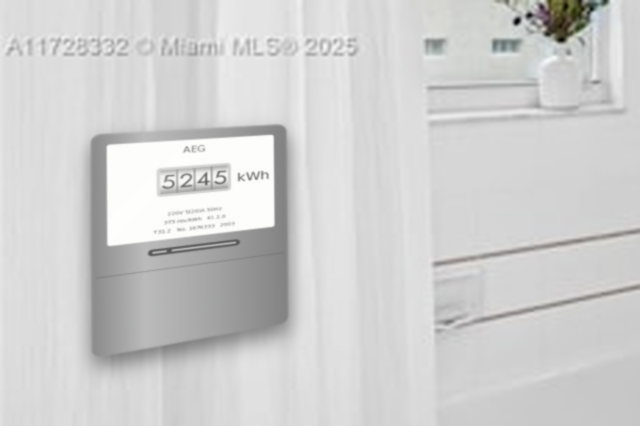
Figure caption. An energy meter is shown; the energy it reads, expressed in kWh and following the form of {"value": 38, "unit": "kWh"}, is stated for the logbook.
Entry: {"value": 5245, "unit": "kWh"}
